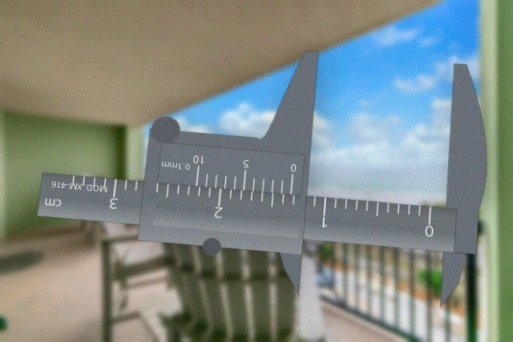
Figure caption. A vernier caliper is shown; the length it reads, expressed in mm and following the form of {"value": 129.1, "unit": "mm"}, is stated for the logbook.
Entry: {"value": 13.3, "unit": "mm"}
